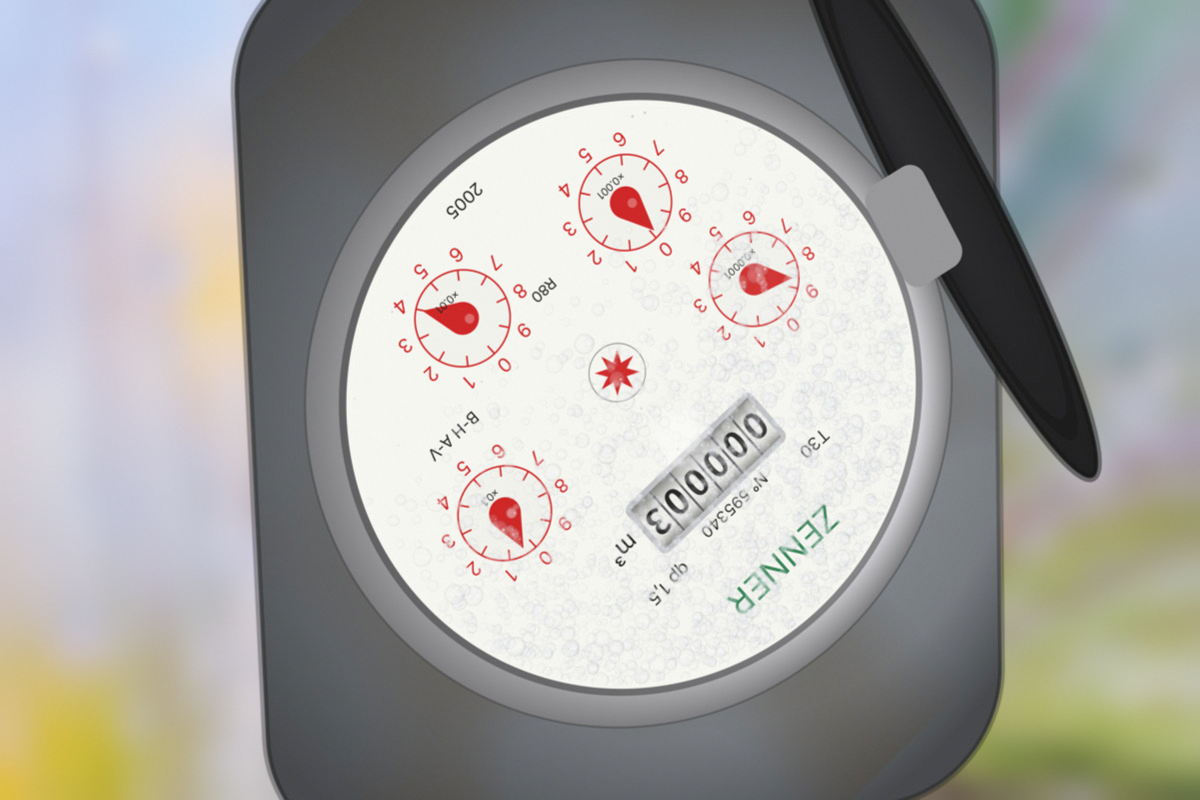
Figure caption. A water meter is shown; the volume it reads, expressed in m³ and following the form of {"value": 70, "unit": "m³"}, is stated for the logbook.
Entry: {"value": 3.0398, "unit": "m³"}
